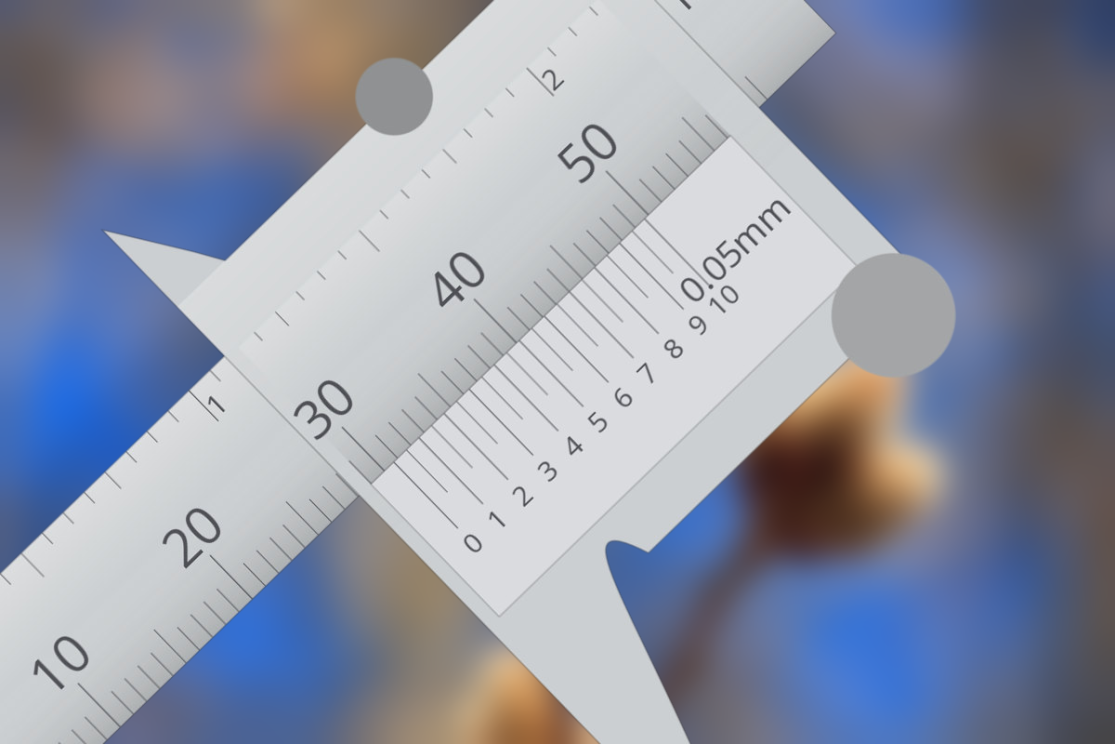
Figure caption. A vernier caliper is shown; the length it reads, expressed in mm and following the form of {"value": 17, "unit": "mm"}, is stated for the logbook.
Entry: {"value": 30.7, "unit": "mm"}
